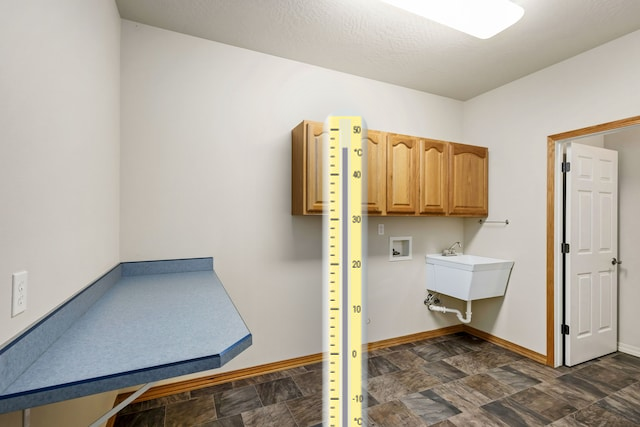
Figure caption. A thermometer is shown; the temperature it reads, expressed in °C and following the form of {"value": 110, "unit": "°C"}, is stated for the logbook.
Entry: {"value": 46, "unit": "°C"}
